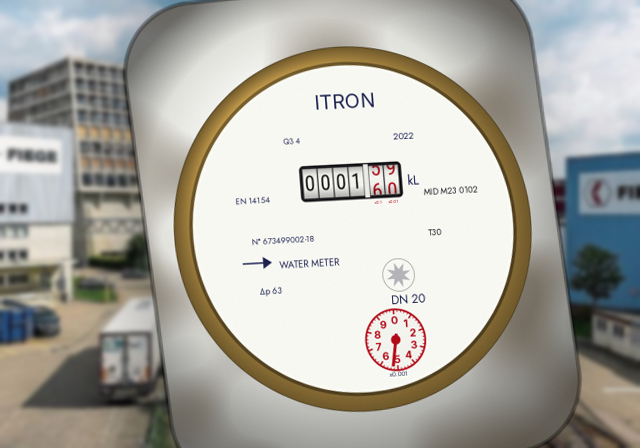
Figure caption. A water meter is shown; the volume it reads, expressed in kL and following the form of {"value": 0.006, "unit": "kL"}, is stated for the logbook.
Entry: {"value": 1.595, "unit": "kL"}
